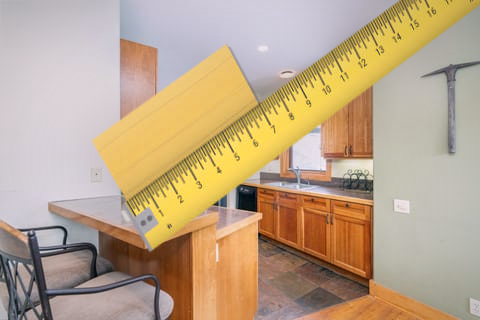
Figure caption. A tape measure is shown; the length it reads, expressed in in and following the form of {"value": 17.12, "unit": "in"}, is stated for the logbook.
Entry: {"value": 7, "unit": "in"}
